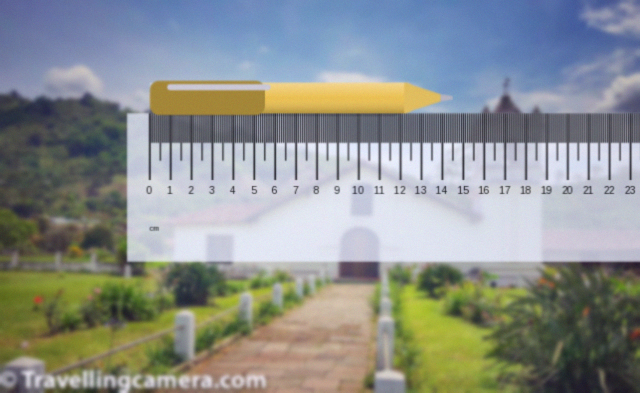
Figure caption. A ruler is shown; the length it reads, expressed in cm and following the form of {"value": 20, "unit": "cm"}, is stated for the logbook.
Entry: {"value": 14.5, "unit": "cm"}
